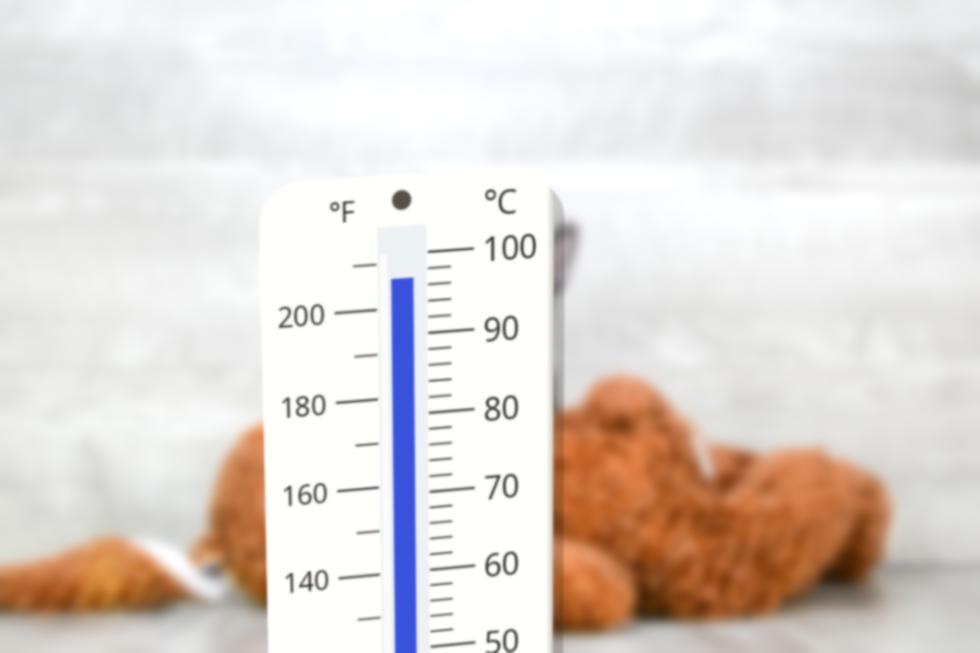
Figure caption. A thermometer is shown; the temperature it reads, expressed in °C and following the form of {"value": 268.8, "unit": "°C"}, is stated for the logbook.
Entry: {"value": 97, "unit": "°C"}
